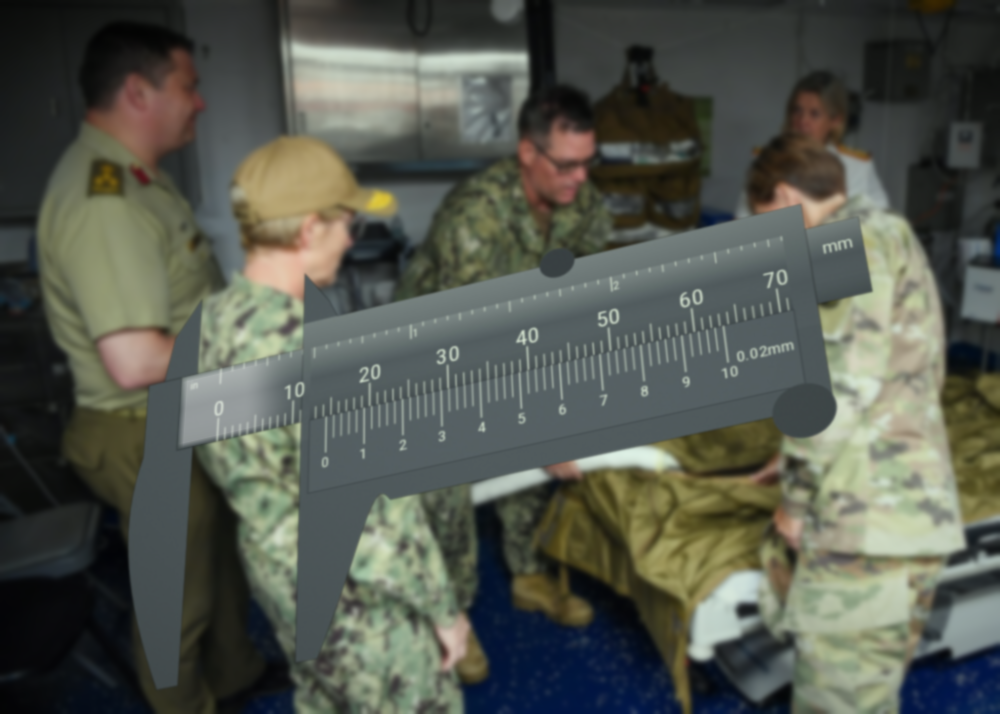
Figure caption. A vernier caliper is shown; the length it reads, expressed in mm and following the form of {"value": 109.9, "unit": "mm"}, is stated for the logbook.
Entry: {"value": 14.4, "unit": "mm"}
